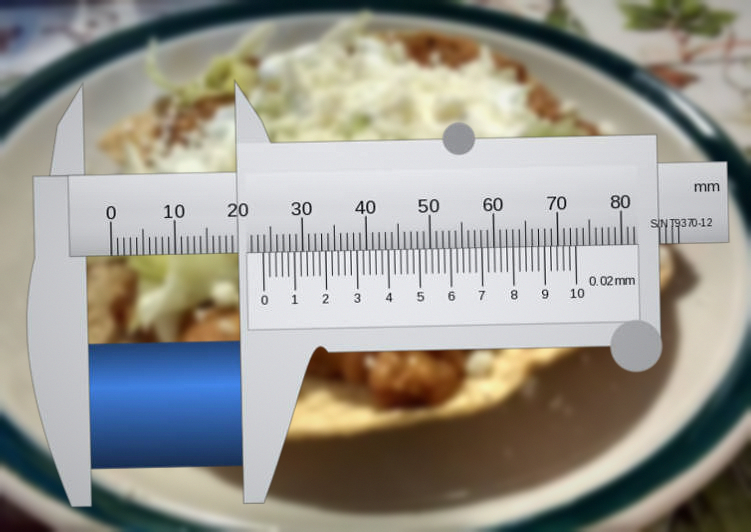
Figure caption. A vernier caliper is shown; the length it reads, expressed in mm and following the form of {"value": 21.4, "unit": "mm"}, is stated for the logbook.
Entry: {"value": 23.8, "unit": "mm"}
